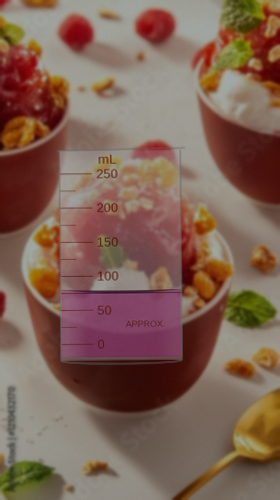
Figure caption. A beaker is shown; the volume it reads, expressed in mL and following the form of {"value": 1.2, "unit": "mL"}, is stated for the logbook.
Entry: {"value": 75, "unit": "mL"}
